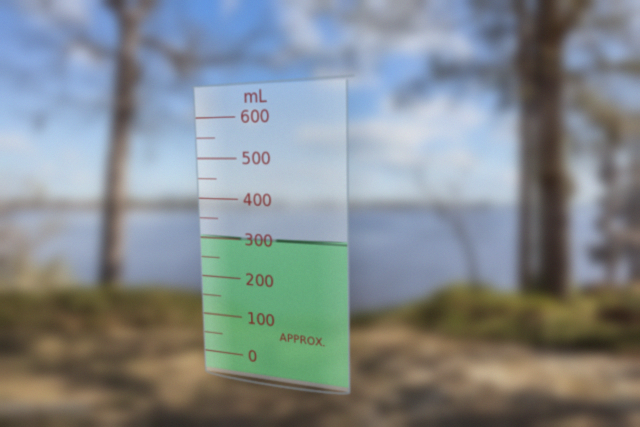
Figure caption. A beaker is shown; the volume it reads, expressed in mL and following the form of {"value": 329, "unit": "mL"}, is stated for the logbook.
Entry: {"value": 300, "unit": "mL"}
